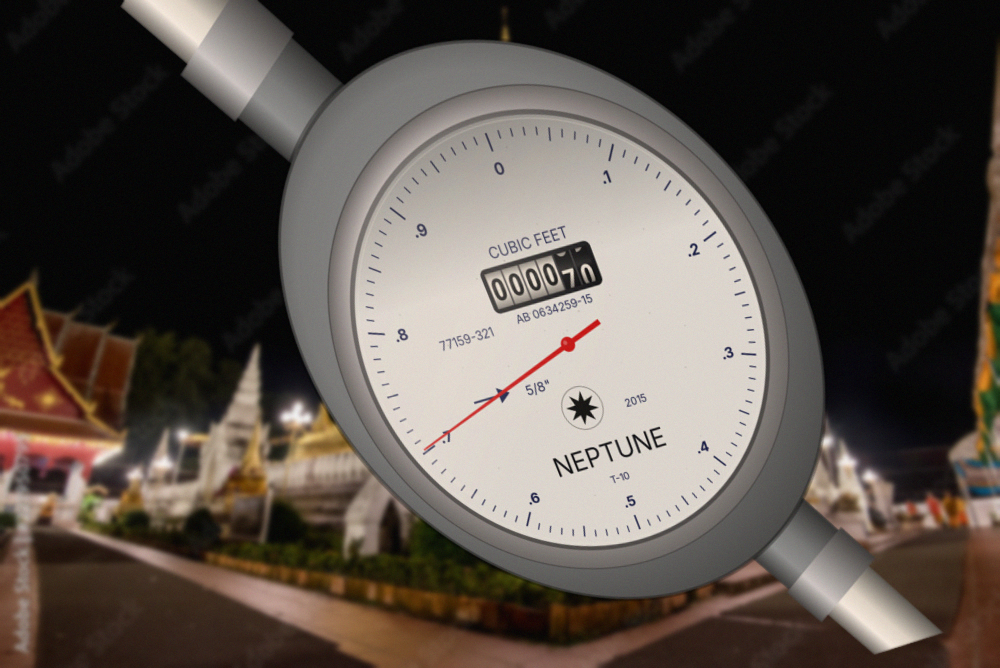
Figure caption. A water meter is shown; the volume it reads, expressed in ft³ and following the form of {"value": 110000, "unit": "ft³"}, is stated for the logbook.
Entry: {"value": 69.70, "unit": "ft³"}
